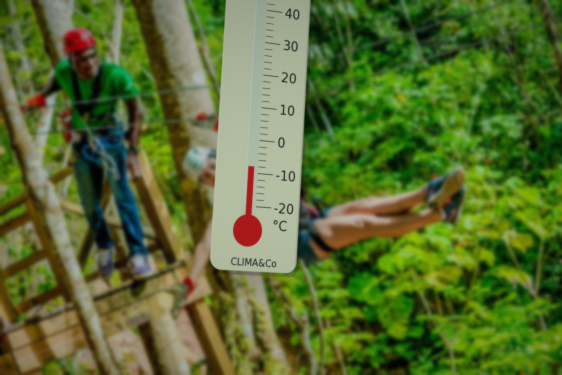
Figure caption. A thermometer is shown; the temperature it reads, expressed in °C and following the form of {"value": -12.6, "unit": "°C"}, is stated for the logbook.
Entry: {"value": -8, "unit": "°C"}
